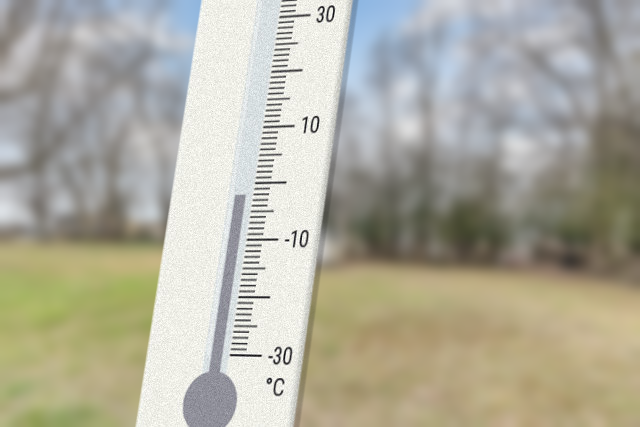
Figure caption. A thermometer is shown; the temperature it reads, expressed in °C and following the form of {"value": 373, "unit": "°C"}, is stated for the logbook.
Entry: {"value": -2, "unit": "°C"}
